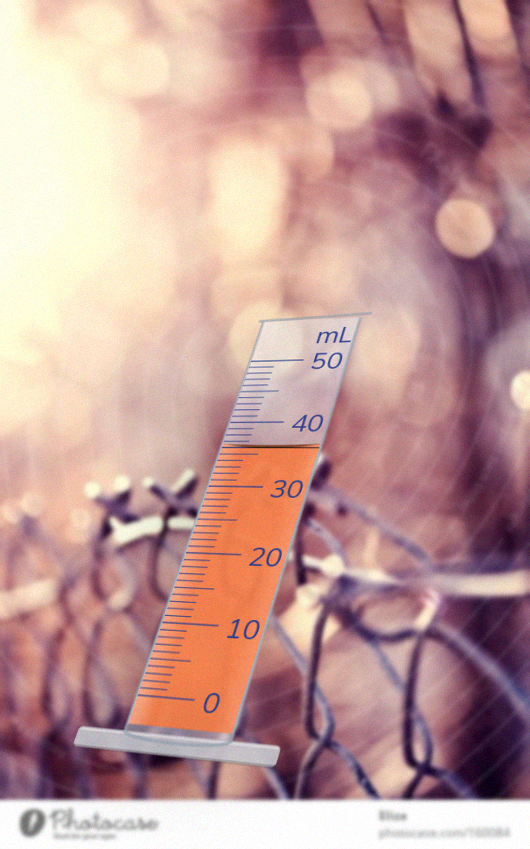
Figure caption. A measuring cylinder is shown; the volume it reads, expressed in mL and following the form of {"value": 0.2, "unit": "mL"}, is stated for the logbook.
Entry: {"value": 36, "unit": "mL"}
